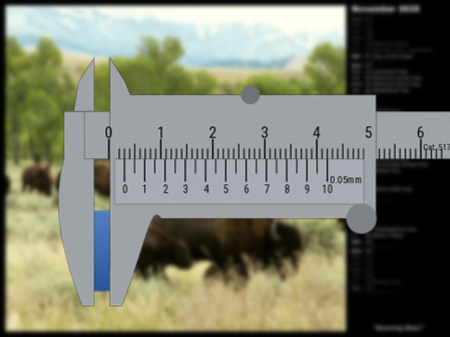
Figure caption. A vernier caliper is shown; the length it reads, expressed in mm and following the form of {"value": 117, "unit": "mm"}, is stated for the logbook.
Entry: {"value": 3.0, "unit": "mm"}
